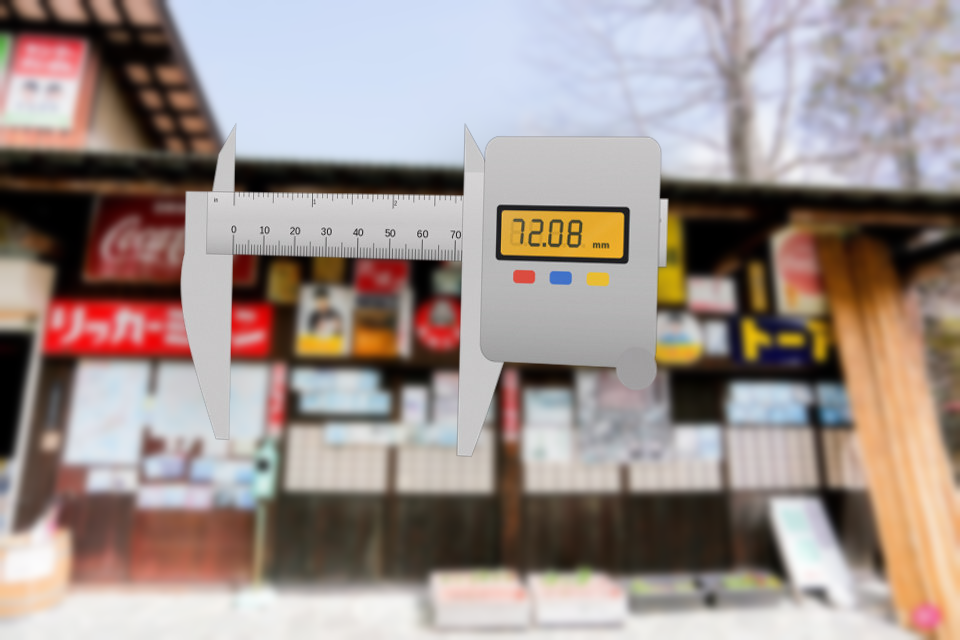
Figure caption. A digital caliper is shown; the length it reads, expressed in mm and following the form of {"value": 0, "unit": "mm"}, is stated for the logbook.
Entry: {"value": 72.08, "unit": "mm"}
